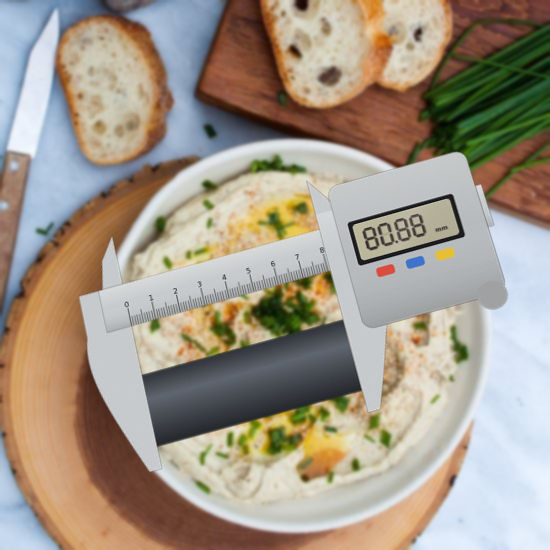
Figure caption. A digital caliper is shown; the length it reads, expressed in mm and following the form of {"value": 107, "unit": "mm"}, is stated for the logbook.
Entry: {"value": 80.88, "unit": "mm"}
